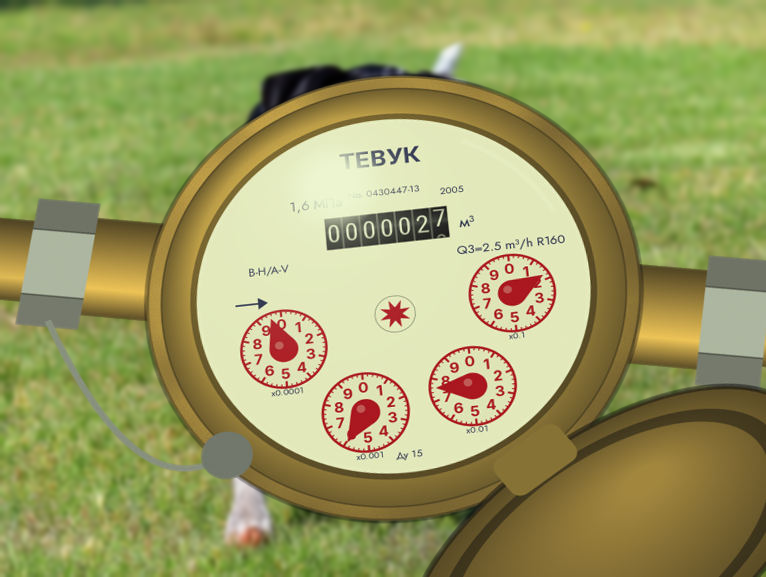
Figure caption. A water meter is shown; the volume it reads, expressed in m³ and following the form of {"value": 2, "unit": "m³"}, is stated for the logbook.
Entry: {"value": 27.1759, "unit": "m³"}
